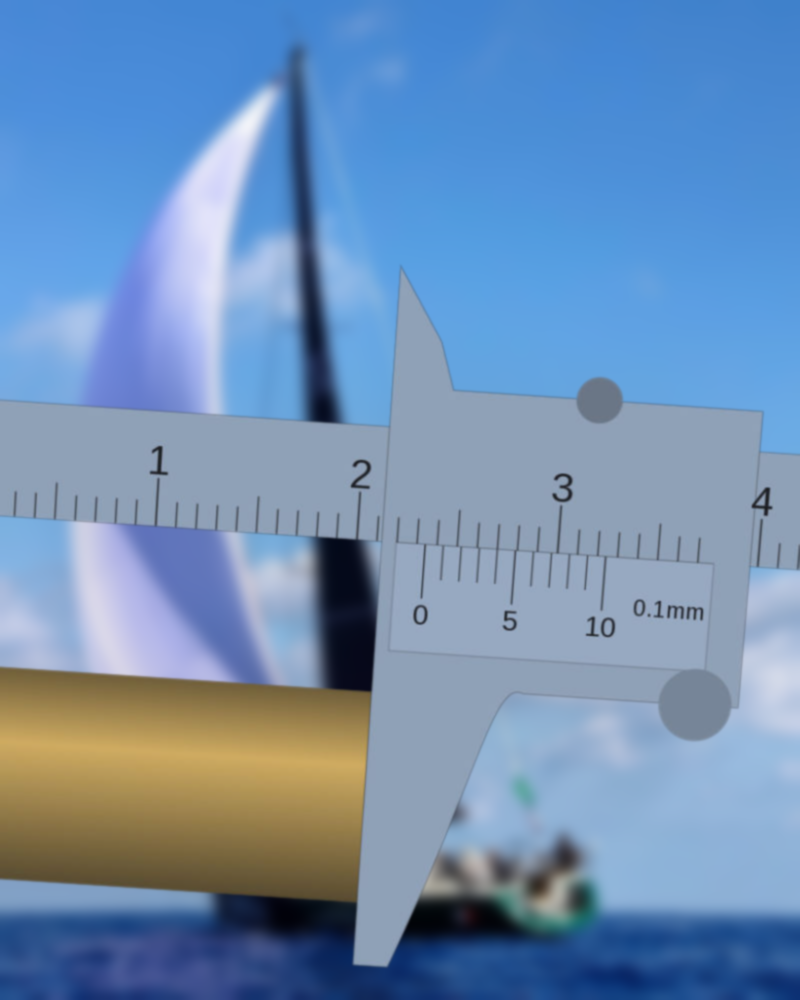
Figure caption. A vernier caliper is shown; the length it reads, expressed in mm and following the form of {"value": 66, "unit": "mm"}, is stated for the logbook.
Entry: {"value": 23.4, "unit": "mm"}
